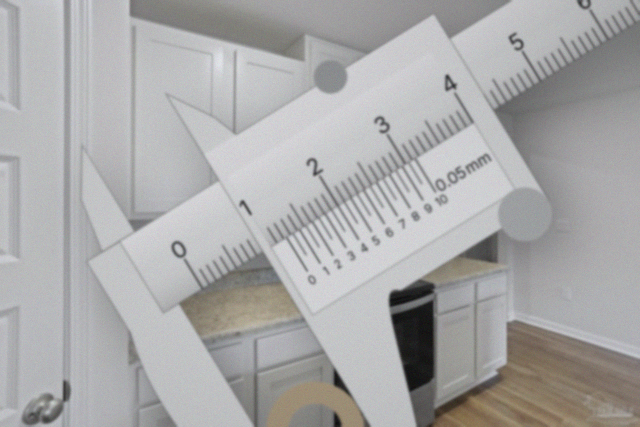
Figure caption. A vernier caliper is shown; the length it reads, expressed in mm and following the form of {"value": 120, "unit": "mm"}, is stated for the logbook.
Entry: {"value": 12.4, "unit": "mm"}
